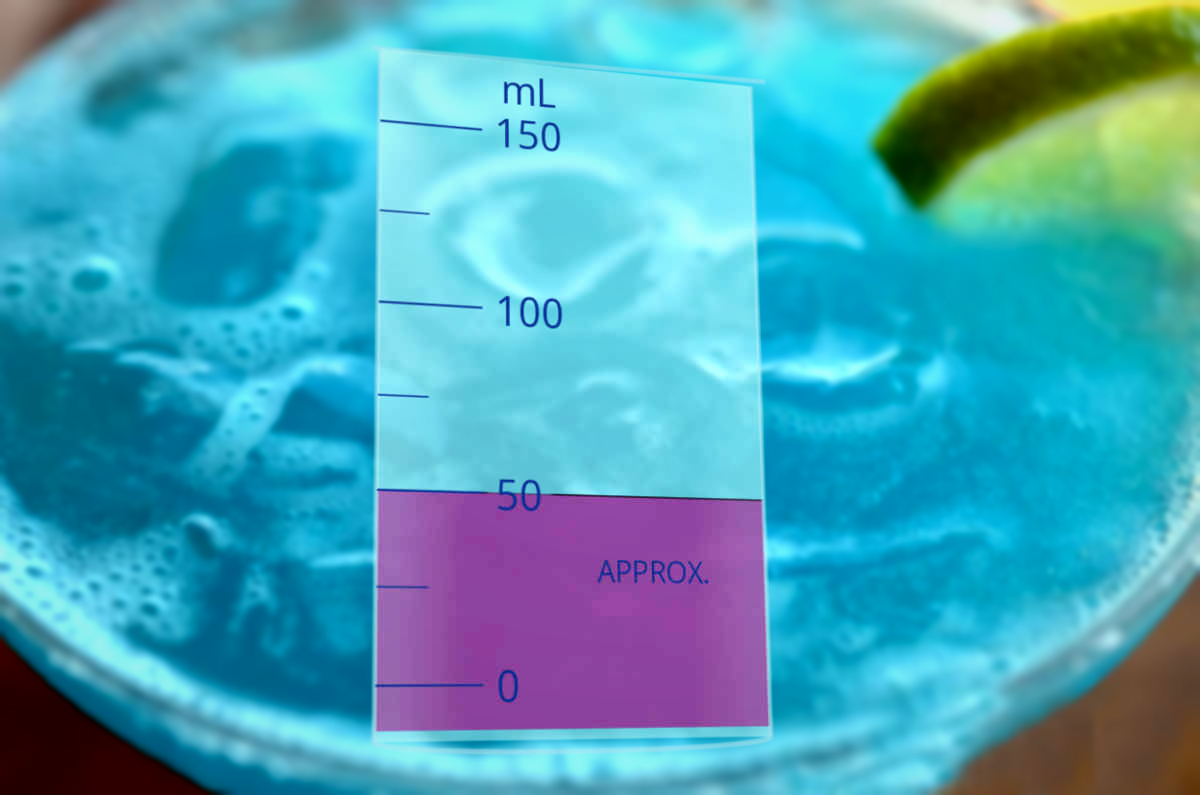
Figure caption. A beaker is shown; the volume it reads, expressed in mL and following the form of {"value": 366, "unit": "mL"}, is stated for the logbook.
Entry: {"value": 50, "unit": "mL"}
